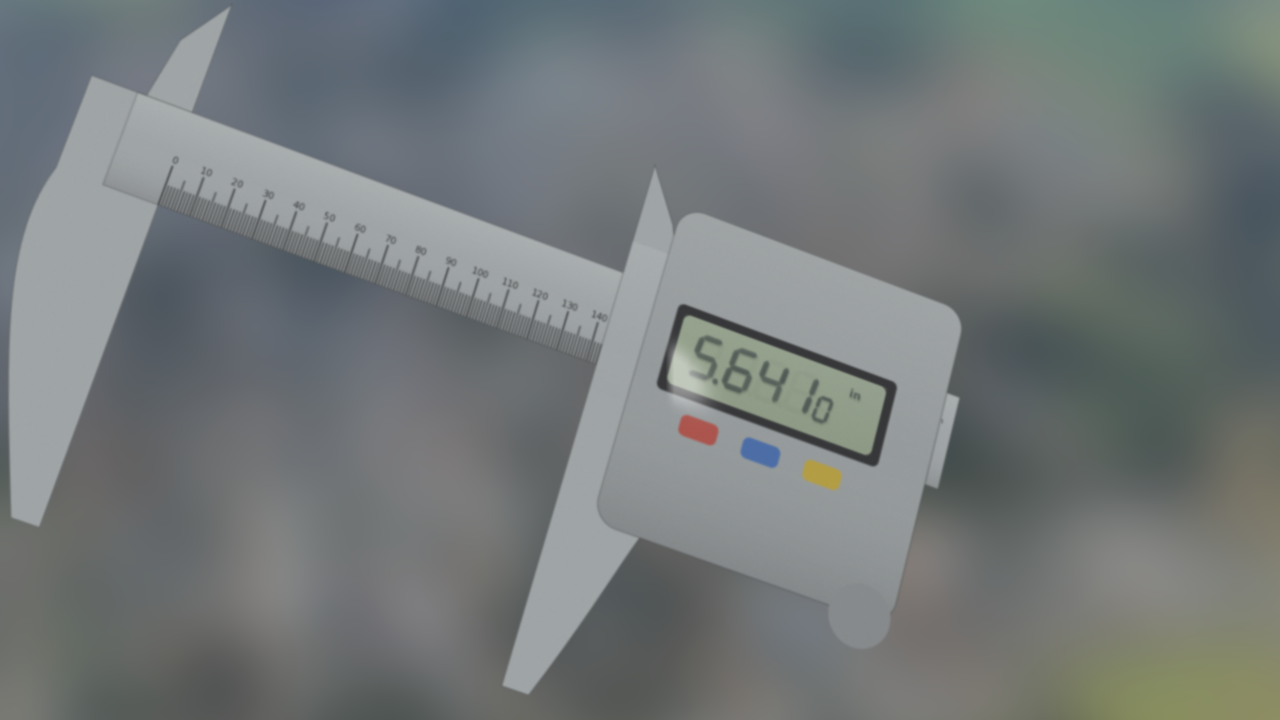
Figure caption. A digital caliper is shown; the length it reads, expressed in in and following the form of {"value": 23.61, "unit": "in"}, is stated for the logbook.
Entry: {"value": 5.6410, "unit": "in"}
